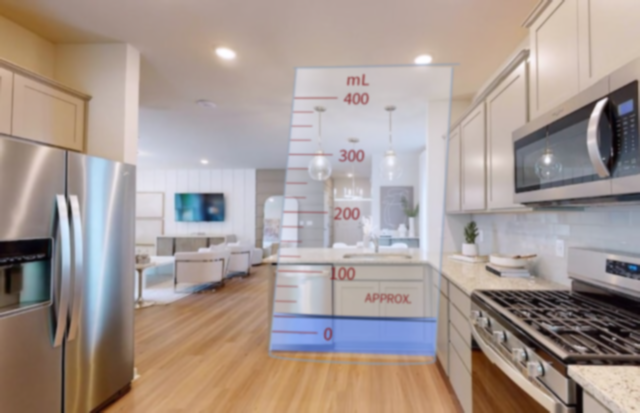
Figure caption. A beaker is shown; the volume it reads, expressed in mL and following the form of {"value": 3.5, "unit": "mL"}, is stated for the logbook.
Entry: {"value": 25, "unit": "mL"}
